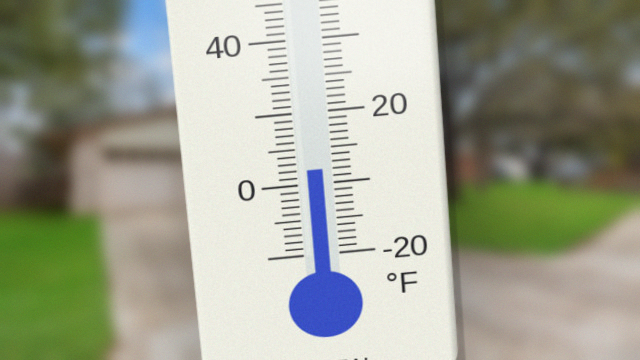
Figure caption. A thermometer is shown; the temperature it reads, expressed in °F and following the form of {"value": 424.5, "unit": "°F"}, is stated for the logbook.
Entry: {"value": 4, "unit": "°F"}
